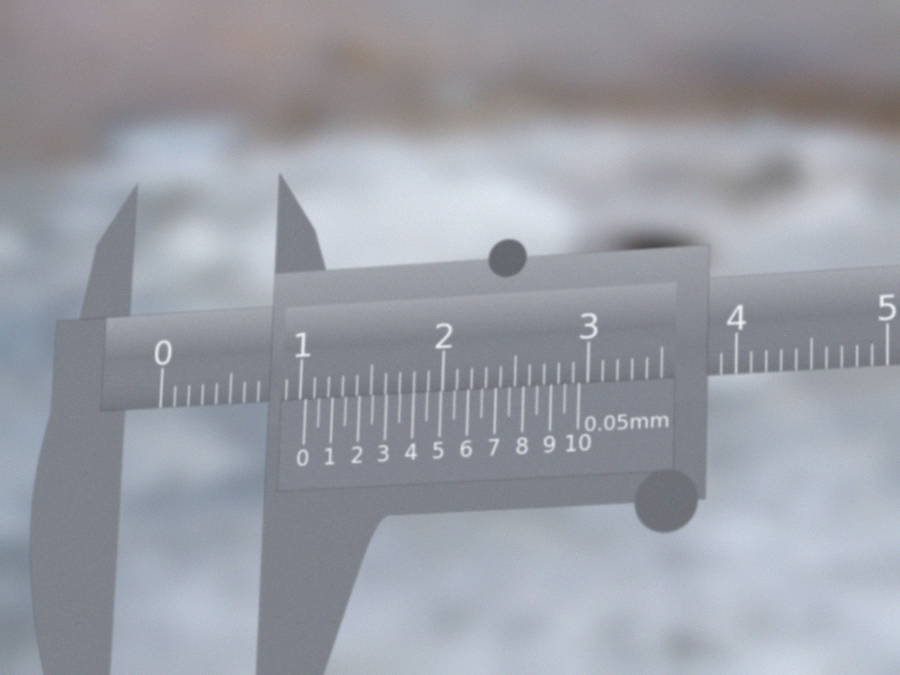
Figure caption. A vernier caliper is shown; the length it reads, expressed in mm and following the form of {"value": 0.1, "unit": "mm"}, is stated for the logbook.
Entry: {"value": 10.4, "unit": "mm"}
